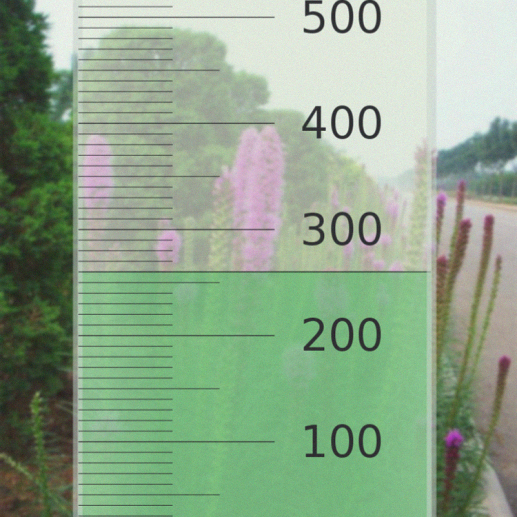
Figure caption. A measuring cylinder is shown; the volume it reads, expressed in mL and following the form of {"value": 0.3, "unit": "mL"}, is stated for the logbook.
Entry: {"value": 260, "unit": "mL"}
